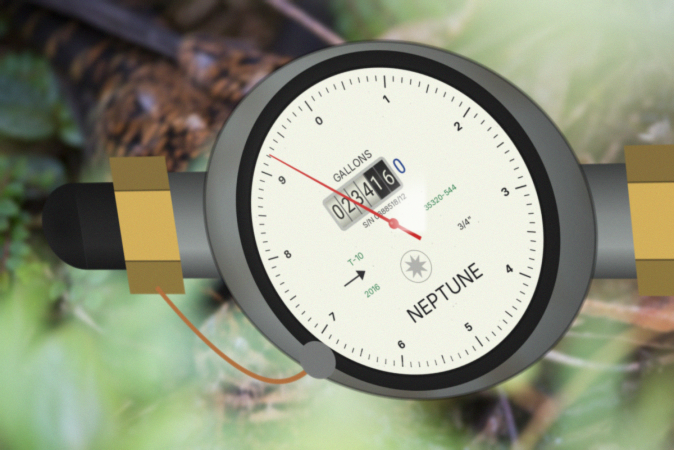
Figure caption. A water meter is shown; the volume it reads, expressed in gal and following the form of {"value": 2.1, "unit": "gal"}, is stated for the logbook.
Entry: {"value": 234159.2, "unit": "gal"}
